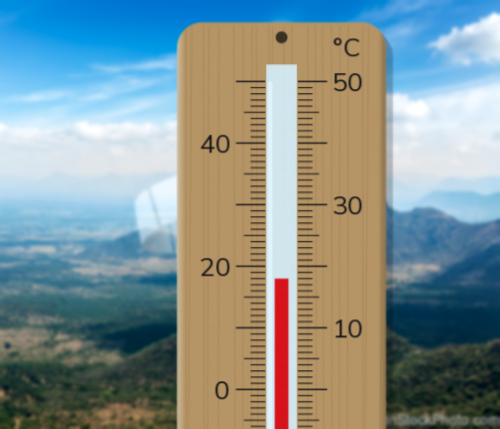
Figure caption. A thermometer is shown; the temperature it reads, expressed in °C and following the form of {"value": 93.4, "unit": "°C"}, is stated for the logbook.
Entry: {"value": 18, "unit": "°C"}
